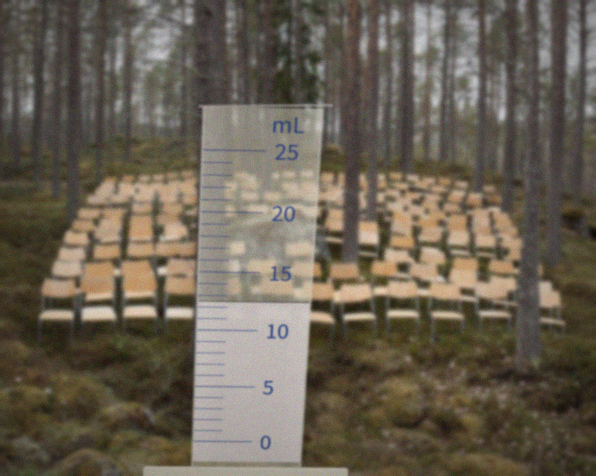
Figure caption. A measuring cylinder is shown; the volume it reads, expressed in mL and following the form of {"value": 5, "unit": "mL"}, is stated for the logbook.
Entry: {"value": 12.5, "unit": "mL"}
